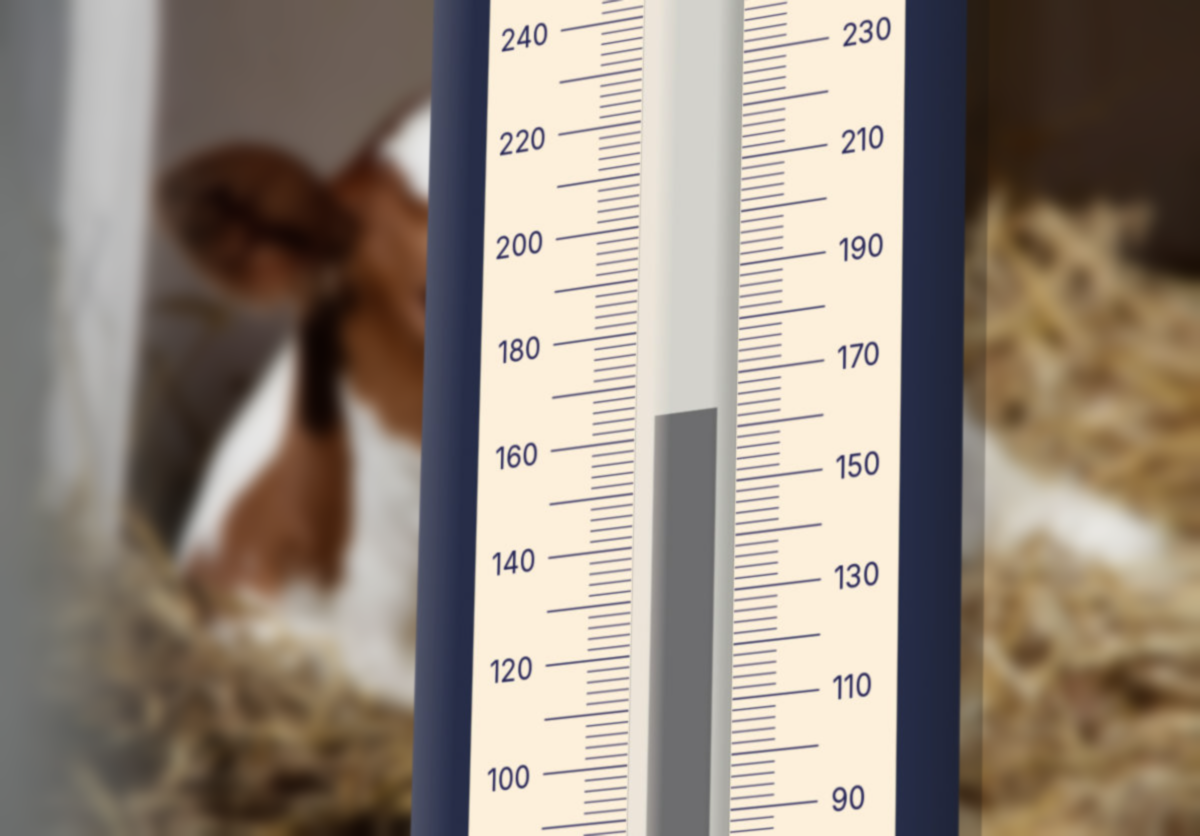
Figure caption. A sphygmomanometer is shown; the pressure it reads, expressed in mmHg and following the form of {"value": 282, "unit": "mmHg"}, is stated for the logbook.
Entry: {"value": 164, "unit": "mmHg"}
